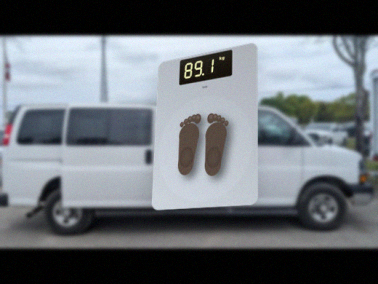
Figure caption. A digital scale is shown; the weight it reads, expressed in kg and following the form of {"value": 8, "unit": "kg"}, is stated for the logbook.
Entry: {"value": 89.1, "unit": "kg"}
